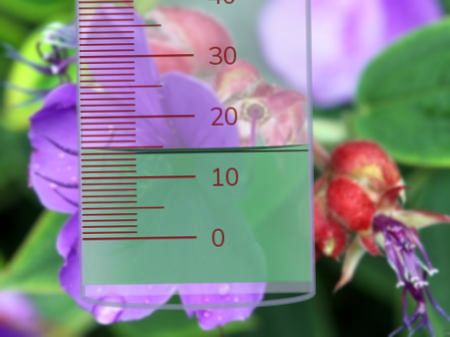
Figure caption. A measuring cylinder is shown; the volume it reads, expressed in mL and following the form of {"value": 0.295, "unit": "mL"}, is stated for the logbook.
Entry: {"value": 14, "unit": "mL"}
